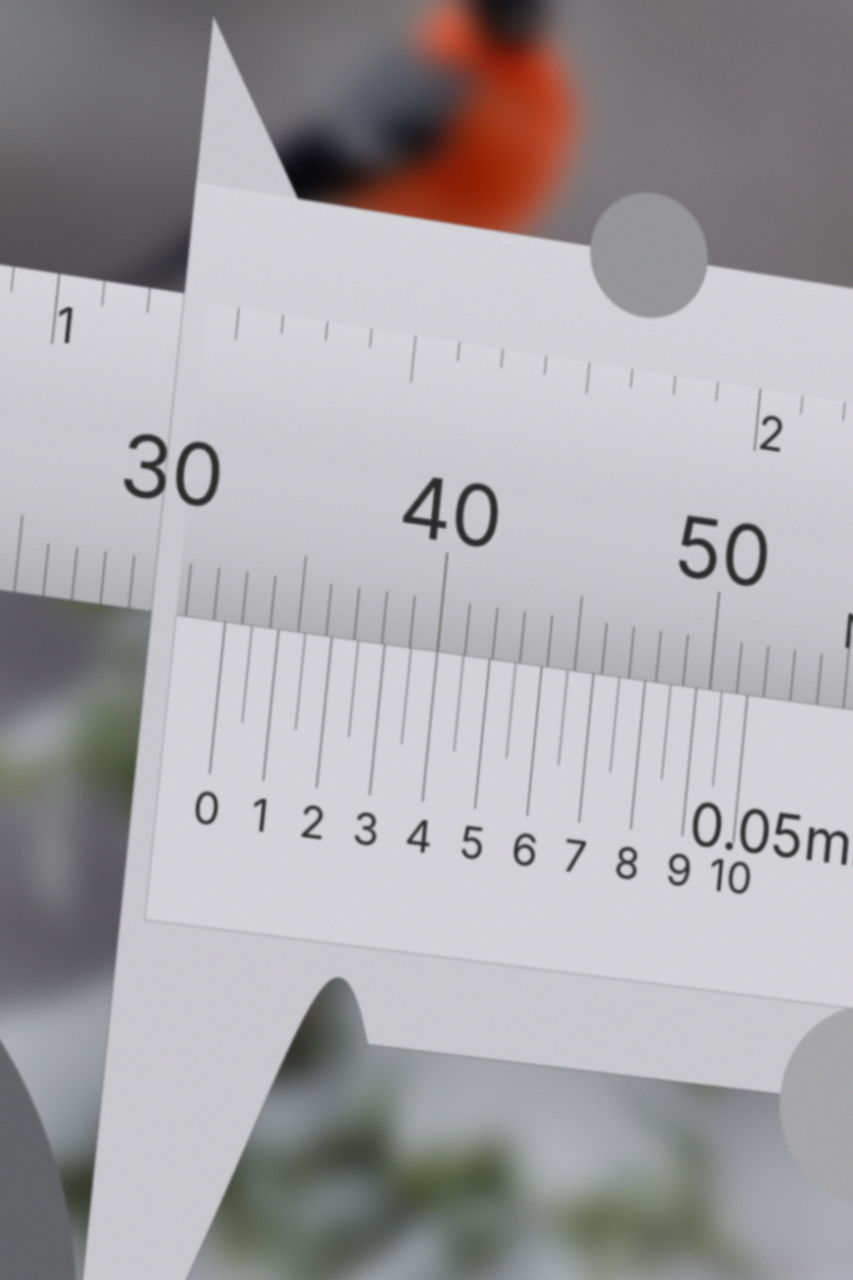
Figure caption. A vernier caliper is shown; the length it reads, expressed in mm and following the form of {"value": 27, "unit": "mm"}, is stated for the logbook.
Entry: {"value": 32.4, "unit": "mm"}
